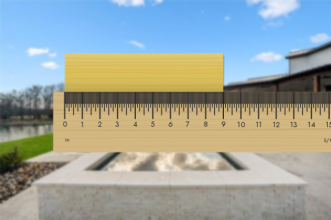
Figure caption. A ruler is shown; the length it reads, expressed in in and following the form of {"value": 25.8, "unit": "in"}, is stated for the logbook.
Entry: {"value": 9, "unit": "in"}
